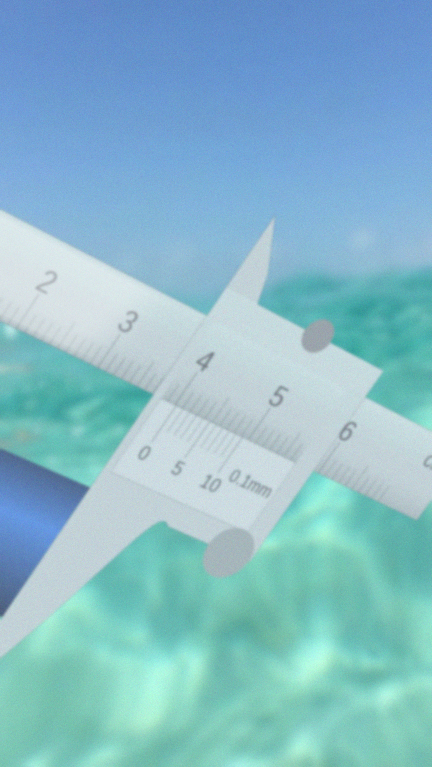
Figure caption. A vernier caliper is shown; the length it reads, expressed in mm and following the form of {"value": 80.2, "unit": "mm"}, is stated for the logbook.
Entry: {"value": 40.2, "unit": "mm"}
